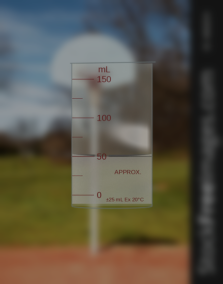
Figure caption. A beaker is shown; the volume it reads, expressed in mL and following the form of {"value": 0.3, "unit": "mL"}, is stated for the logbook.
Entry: {"value": 50, "unit": "mL"}
